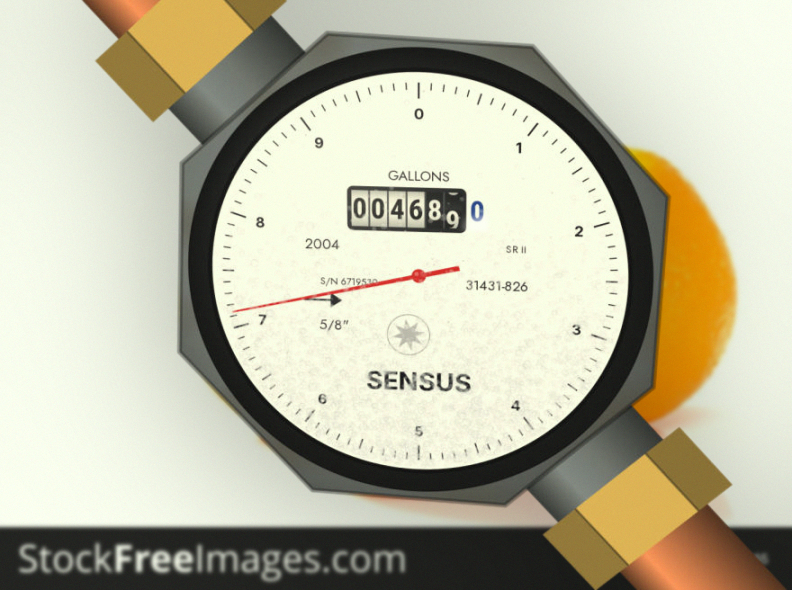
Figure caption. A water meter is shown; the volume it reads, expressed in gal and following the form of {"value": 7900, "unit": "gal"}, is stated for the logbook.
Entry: {"value": 46887.1, "unit": "gal"}
